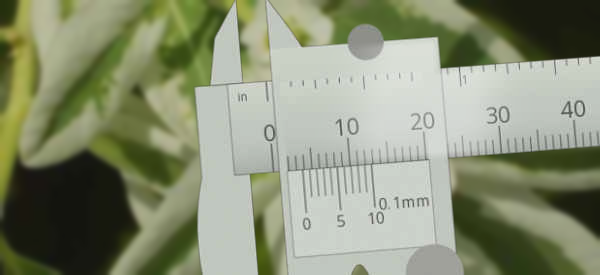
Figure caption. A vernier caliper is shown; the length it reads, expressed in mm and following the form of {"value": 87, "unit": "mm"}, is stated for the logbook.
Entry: {"value": 3.8, "unit": "mm"}
